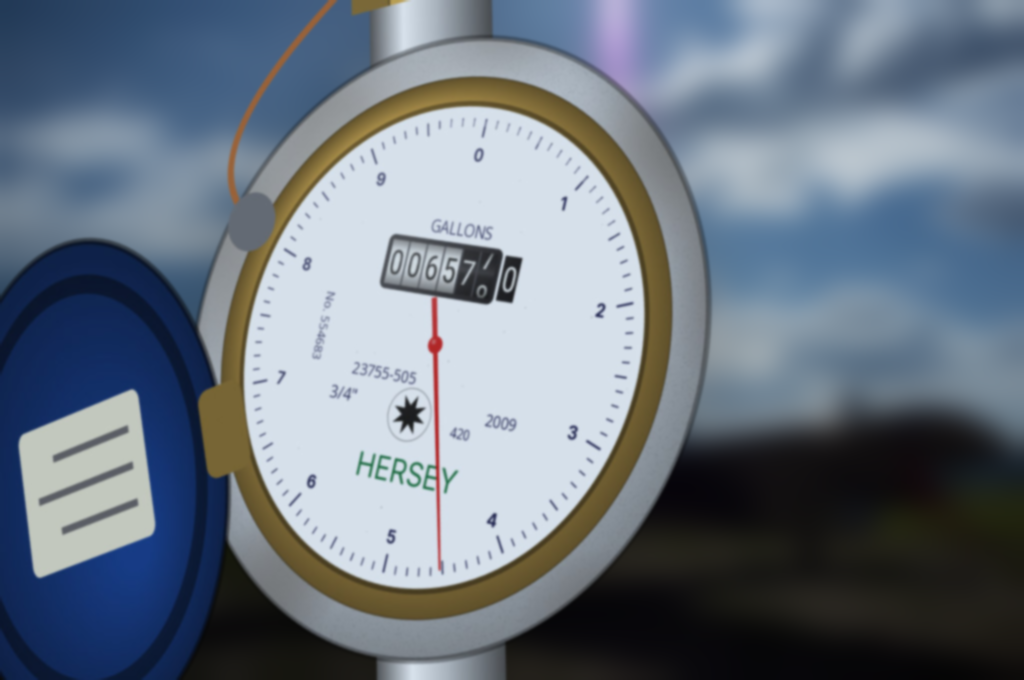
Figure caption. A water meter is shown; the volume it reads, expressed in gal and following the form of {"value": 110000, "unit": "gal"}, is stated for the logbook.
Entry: {"value": 65774.5, "unit": "gal"}
